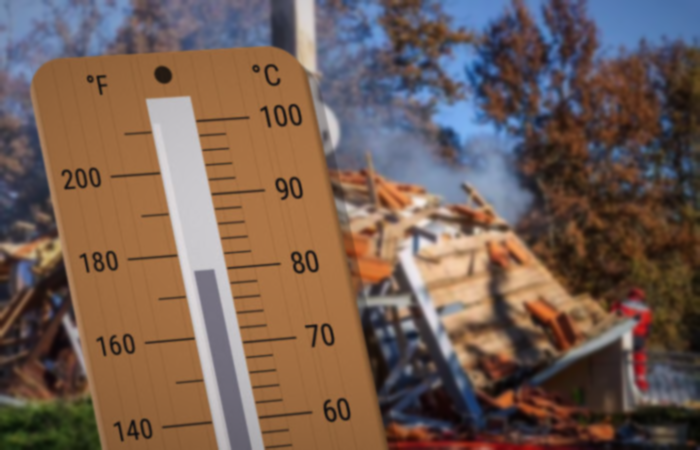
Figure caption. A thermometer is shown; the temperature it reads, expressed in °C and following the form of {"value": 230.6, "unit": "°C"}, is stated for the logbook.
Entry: {"value": 80, "unit": "°C"}
